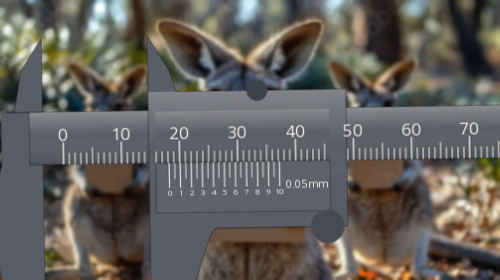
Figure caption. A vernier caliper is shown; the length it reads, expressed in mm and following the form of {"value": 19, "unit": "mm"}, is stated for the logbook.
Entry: {"value": 18.2, "unit": "mm"}
